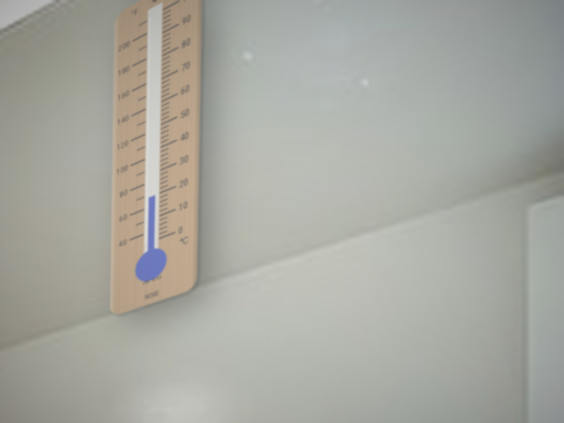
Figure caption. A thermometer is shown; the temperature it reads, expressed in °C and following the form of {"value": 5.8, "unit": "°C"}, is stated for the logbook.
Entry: {"value": 20, "unit": "°C"}
